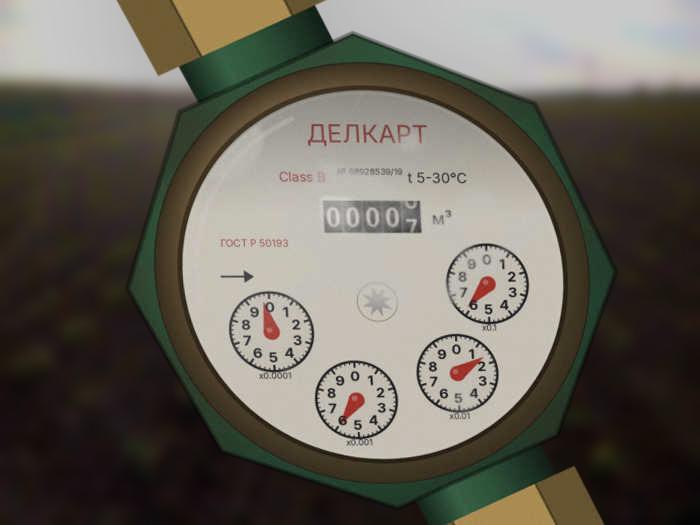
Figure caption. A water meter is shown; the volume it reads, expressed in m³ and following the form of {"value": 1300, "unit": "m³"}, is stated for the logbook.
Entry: {"value": 6.6159, "unit": "m³"}
